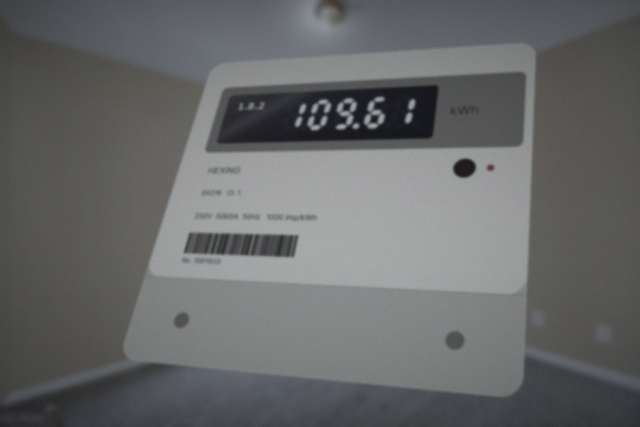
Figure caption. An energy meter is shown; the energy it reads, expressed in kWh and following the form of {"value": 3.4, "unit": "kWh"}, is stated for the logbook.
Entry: {"value": 109.61, "unit": "kWh"}
